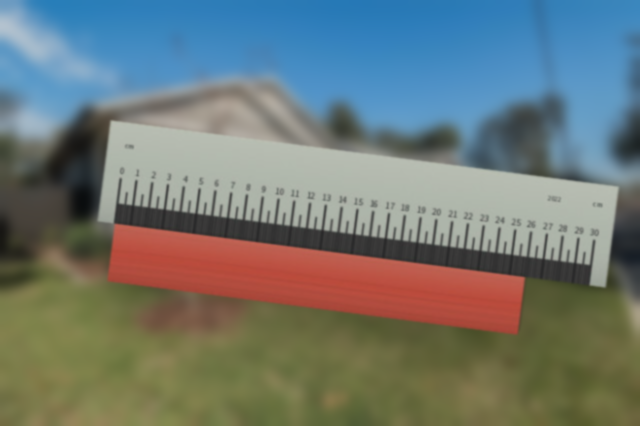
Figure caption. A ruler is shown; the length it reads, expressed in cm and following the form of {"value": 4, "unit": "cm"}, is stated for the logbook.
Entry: {"value": 26, "unit": "cm"}
